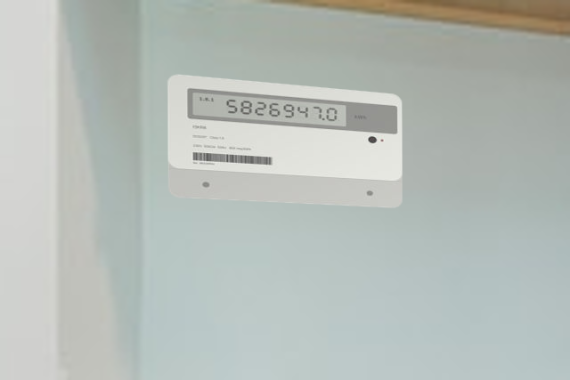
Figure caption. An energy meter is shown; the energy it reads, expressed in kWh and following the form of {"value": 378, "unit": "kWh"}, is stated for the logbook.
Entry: {"value": 5826947.0, "unit": "kWh"}
